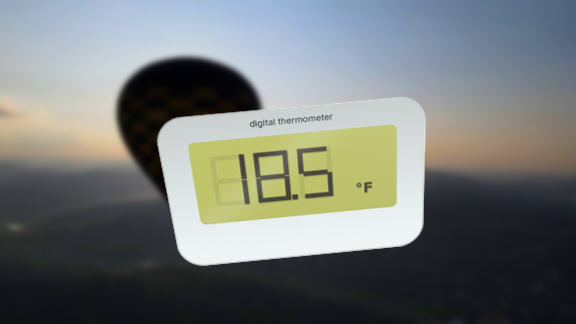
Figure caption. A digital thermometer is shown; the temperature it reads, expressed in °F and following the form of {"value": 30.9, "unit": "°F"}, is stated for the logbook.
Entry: {"value": 18.5, "unit": "°F"}
